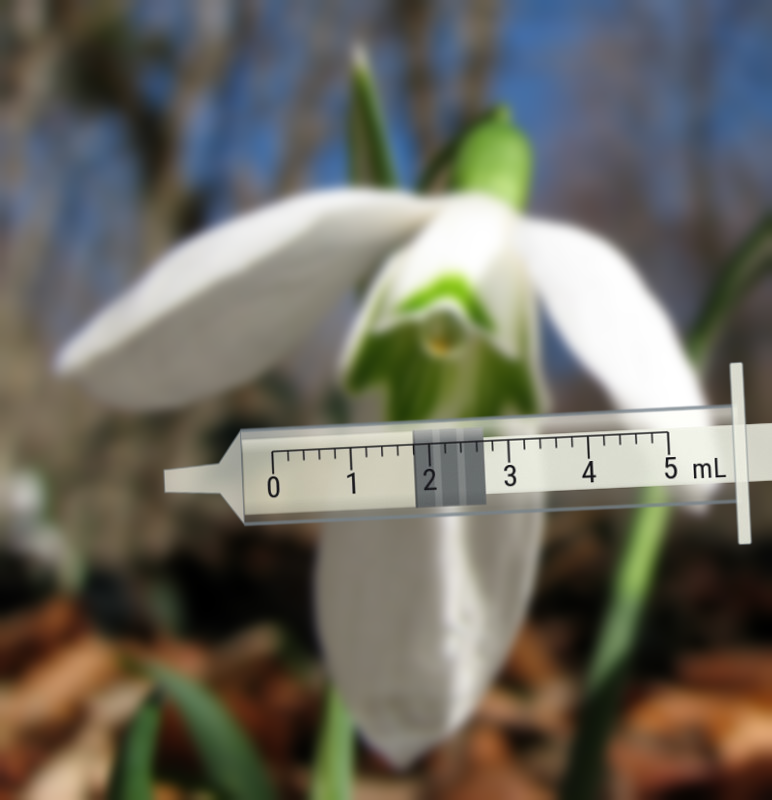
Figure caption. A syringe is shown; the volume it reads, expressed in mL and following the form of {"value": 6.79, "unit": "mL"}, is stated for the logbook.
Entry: {"value": 1.8, "unit": "mL"}
